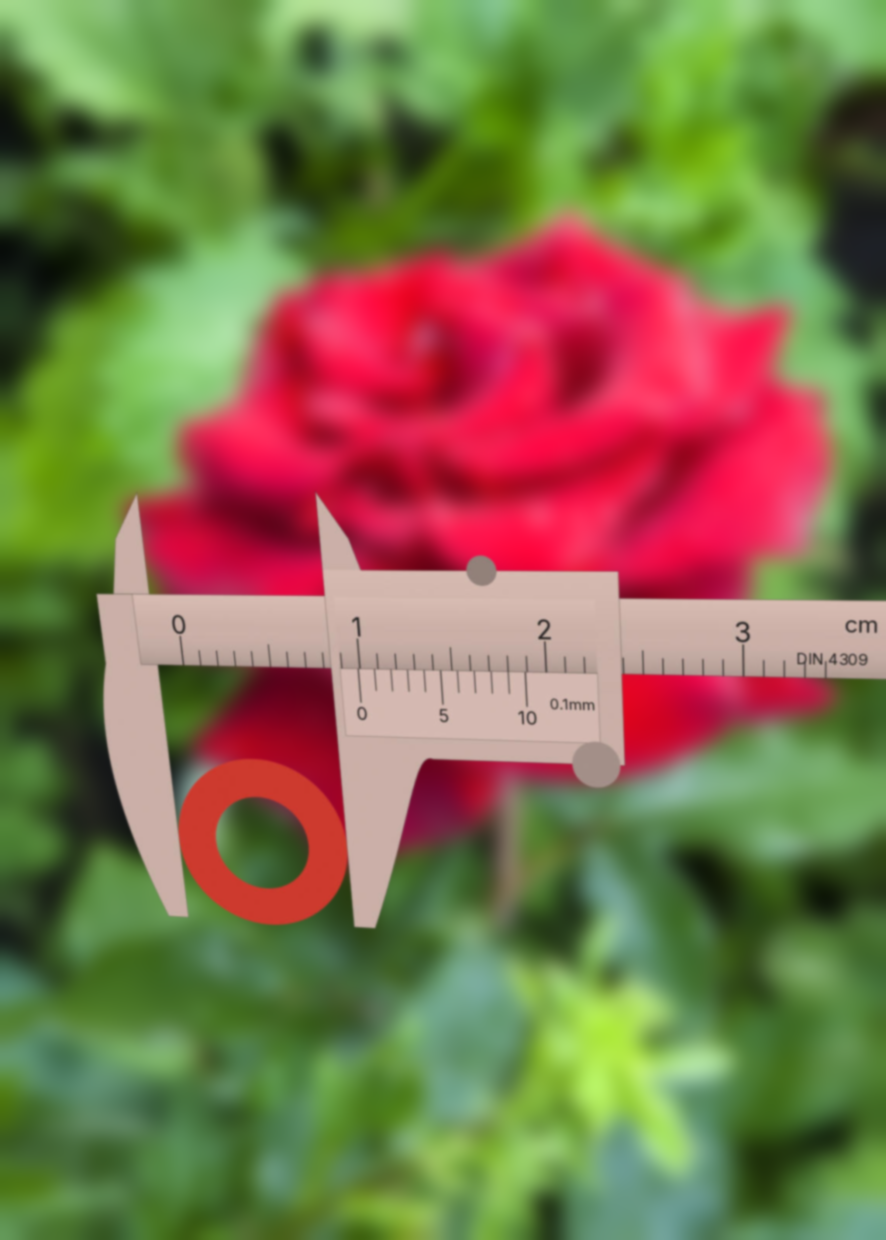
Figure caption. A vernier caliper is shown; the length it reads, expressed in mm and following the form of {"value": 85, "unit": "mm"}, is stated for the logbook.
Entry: {"value": 9.9, "unit": "mm"}
